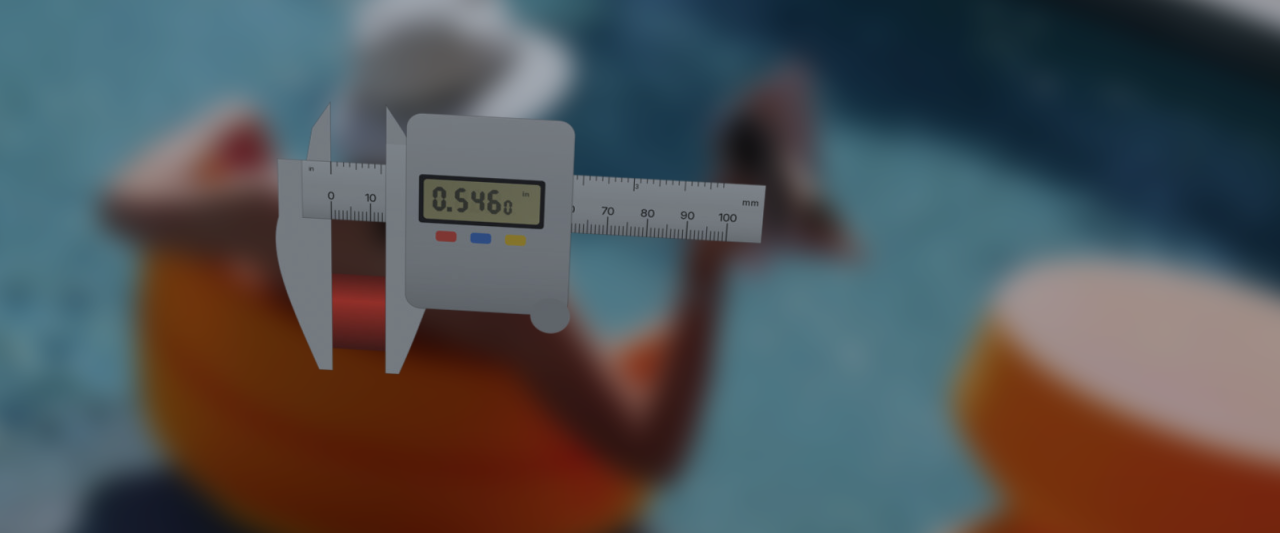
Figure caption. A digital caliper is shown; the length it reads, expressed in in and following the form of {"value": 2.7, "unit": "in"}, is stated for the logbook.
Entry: {"value": 0.5460, "unit": "in"}
